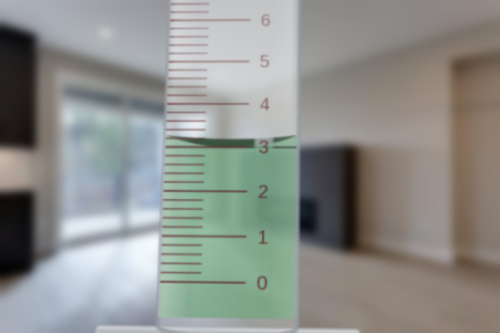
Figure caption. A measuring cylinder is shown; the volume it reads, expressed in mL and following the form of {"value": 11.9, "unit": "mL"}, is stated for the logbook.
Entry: {"value": 3, "unit": "mL"}
